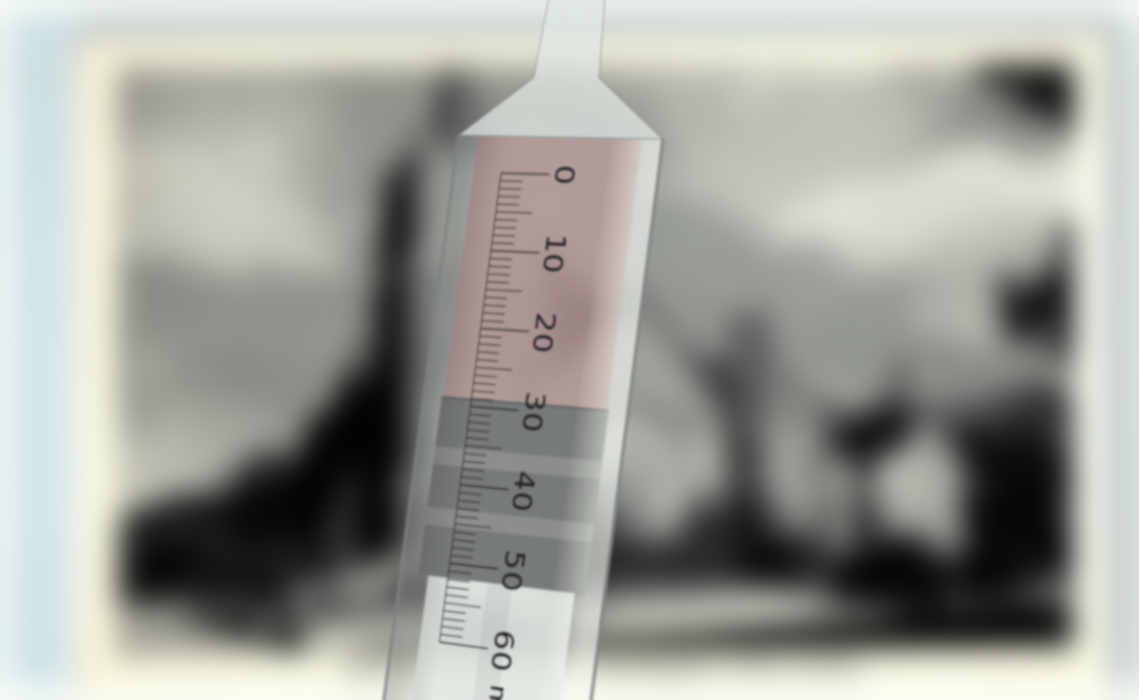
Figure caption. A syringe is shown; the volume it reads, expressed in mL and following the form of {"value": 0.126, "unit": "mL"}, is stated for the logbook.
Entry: {"value": 29, "unit": "mL"}
